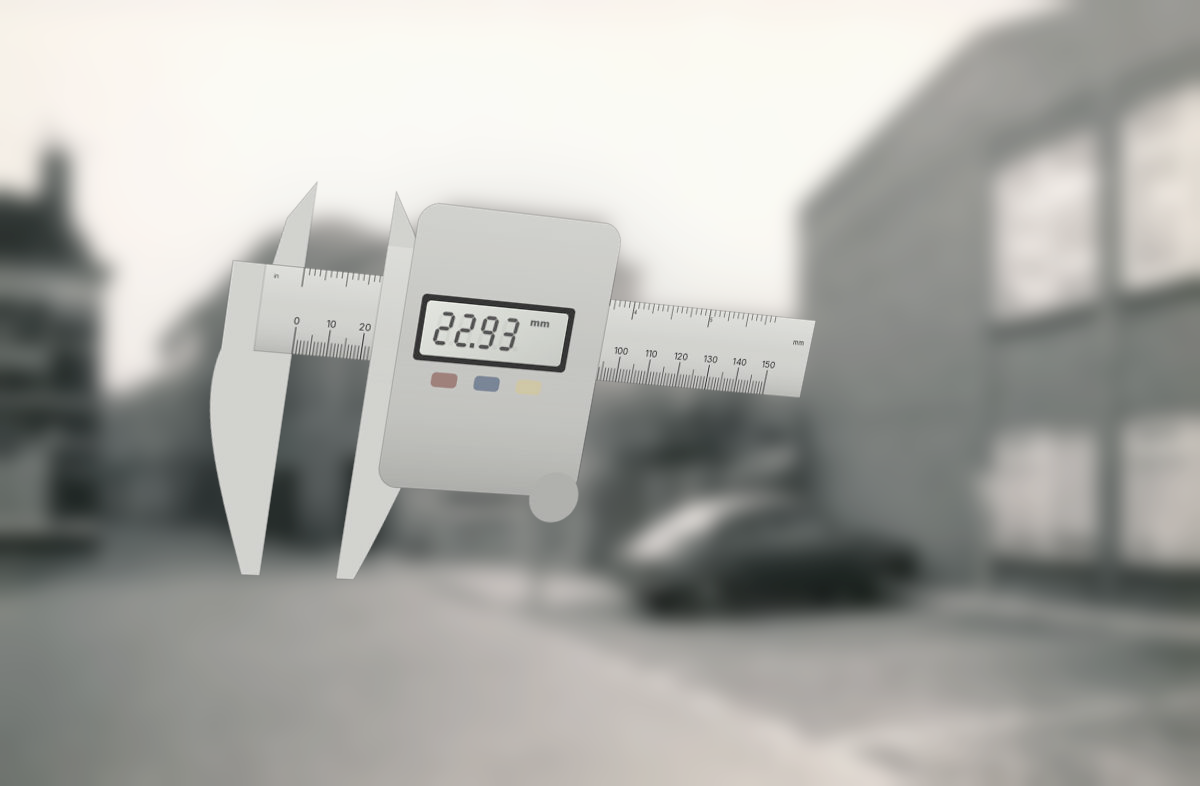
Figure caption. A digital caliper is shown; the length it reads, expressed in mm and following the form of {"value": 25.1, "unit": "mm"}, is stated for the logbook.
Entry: {"value": 22.93, "unit": "mm"}
